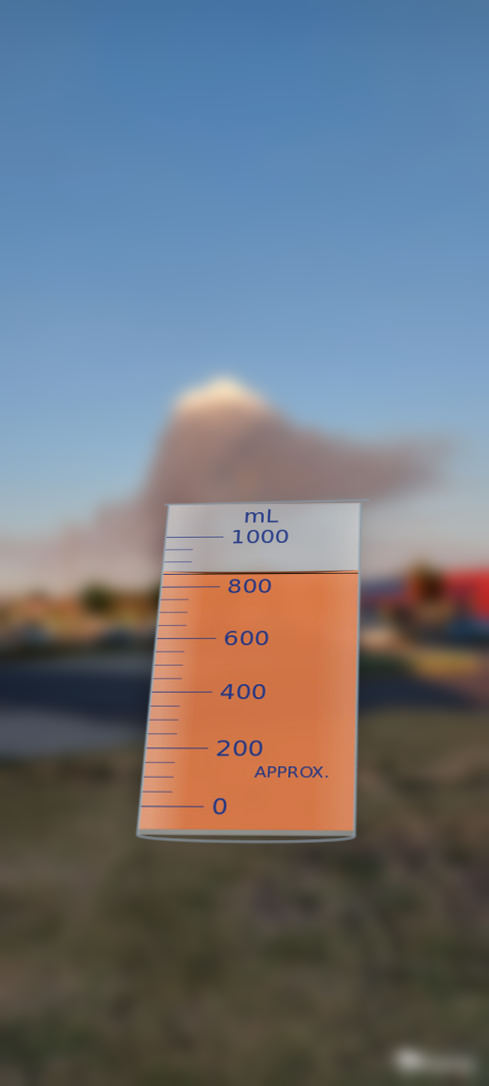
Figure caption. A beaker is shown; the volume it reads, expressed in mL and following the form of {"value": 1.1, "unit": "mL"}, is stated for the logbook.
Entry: {"value": 850, "unit": "mL"}
